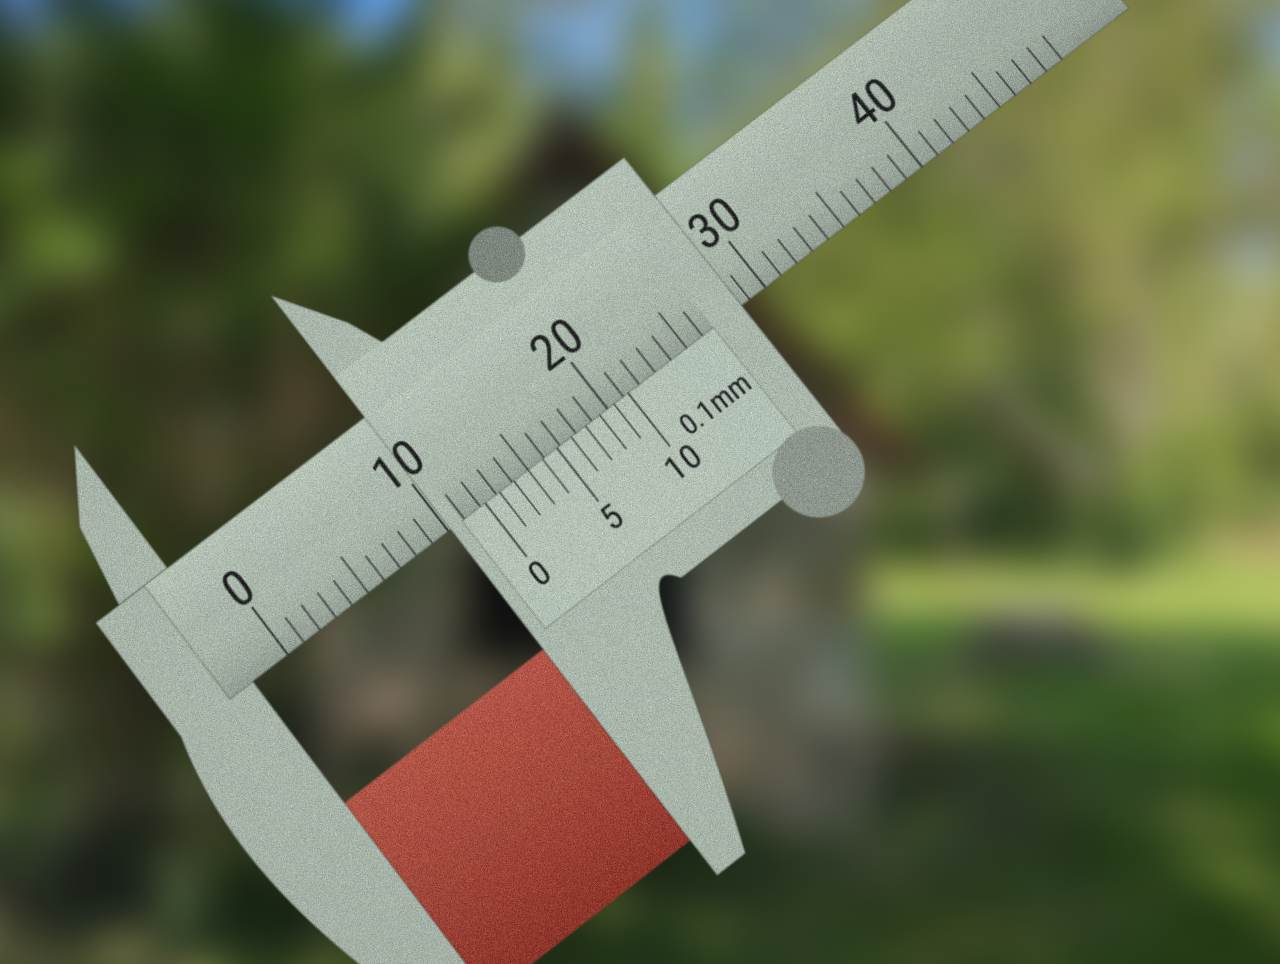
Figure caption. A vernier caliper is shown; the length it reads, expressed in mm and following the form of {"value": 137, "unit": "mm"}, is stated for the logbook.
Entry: {"value": 12.3, "unit": "mm"}
